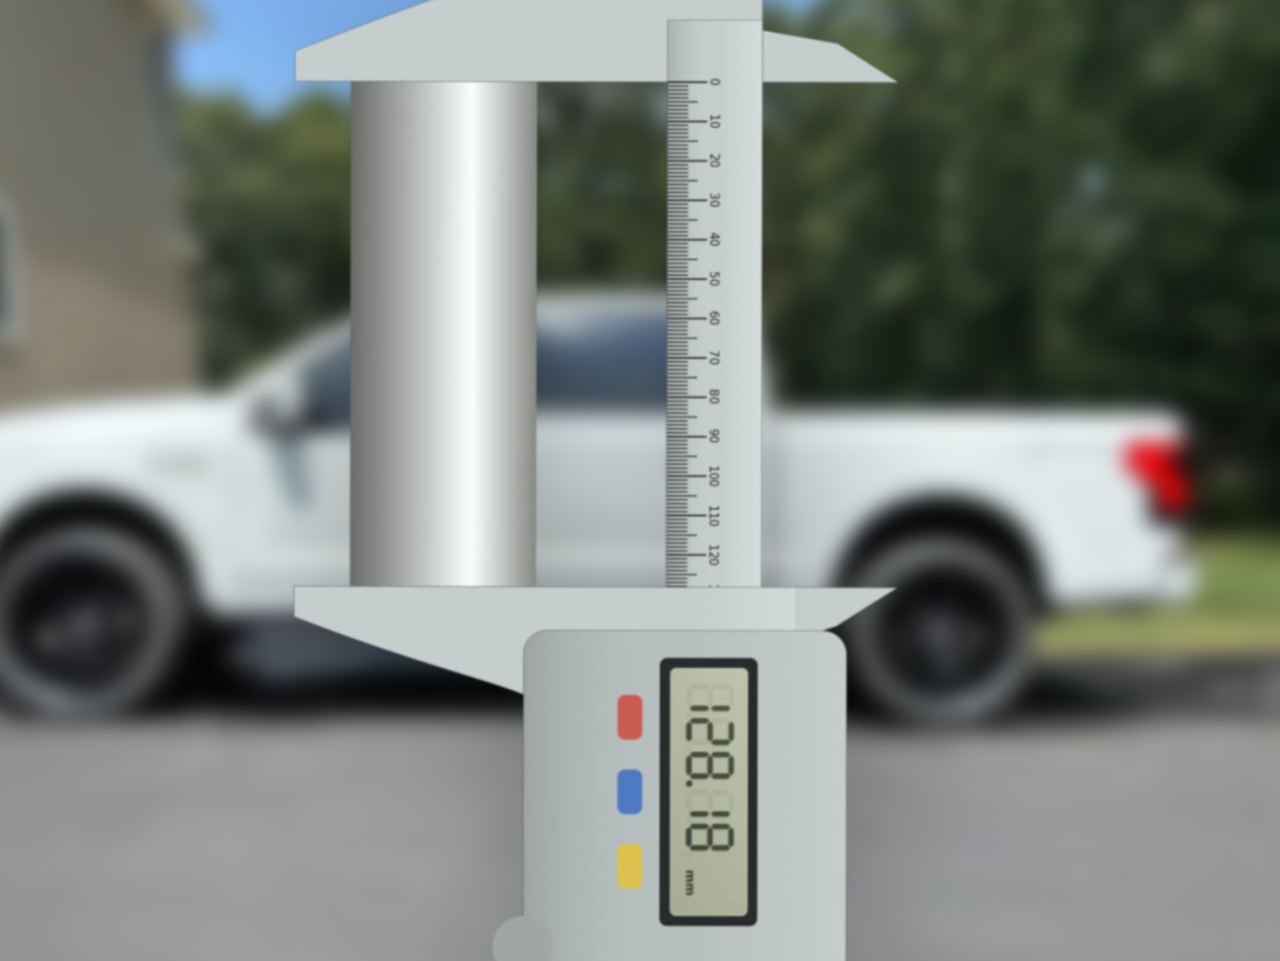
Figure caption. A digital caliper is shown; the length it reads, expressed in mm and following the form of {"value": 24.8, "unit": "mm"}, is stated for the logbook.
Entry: {"value": 128.18, "unit": "mm"}
